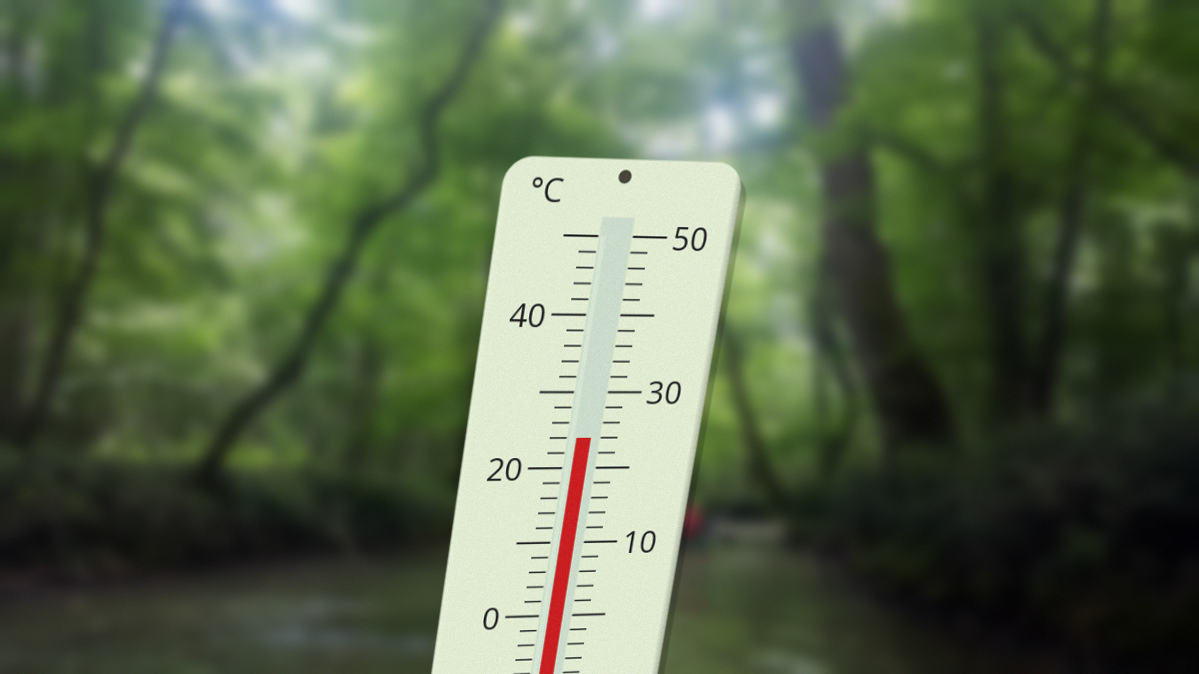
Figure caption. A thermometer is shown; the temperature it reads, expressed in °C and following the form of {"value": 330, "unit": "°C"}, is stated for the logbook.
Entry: {"value": 24, "unit": "°C"}
